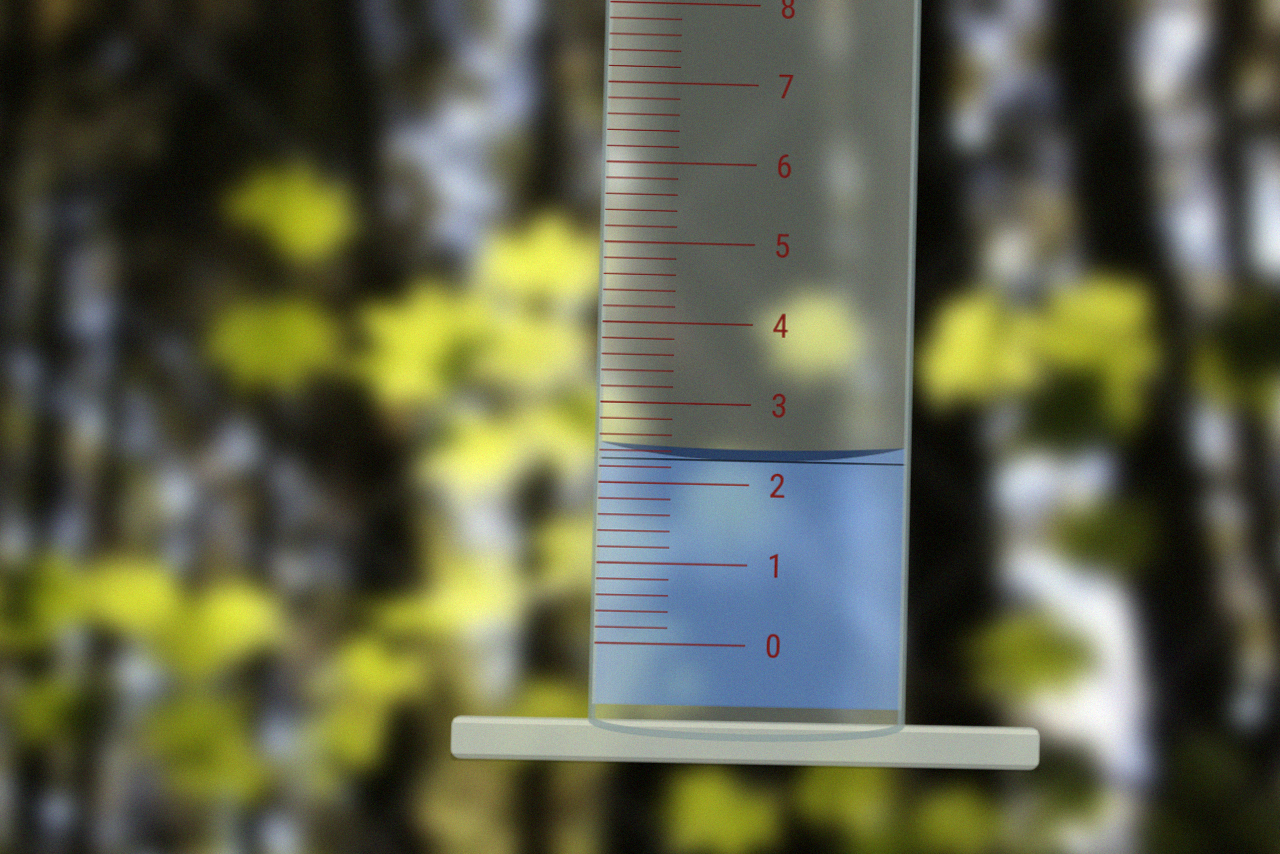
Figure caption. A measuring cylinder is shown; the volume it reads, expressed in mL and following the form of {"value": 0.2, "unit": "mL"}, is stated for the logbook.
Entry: {"value": 2.3, "unit": "mL"}
